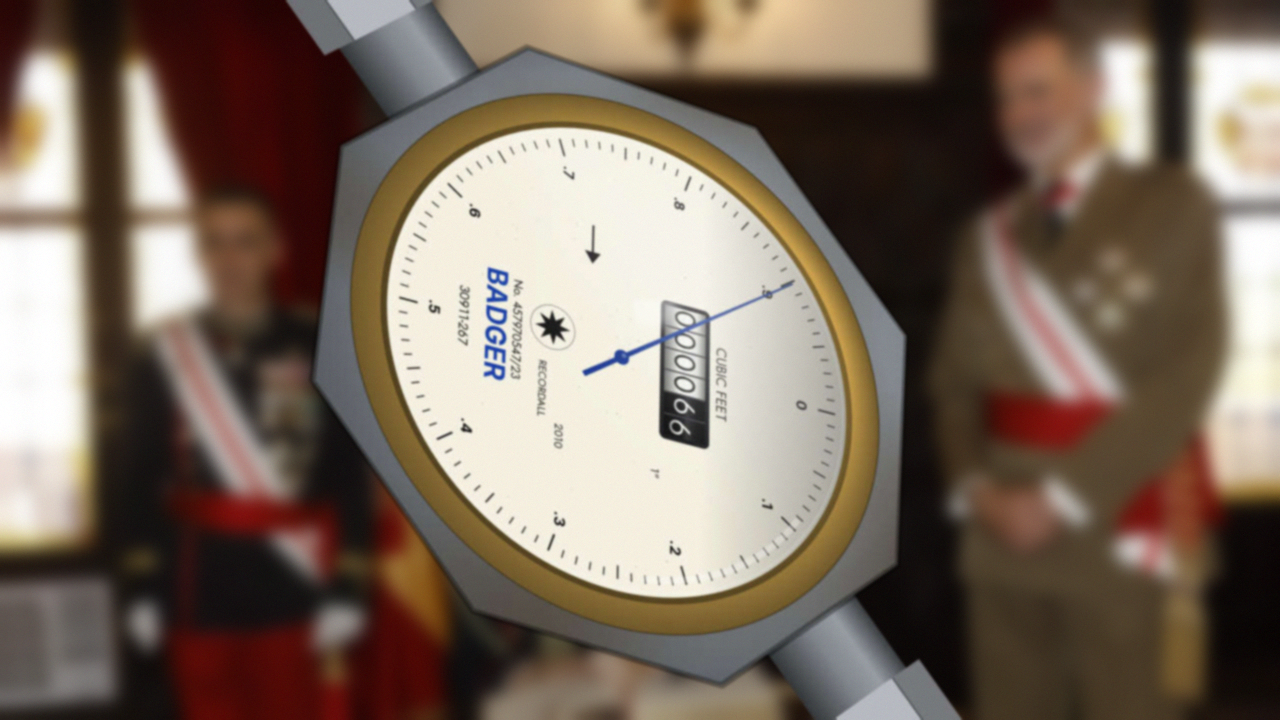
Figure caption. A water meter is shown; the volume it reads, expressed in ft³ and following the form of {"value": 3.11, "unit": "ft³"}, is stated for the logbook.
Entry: {"value": 65.90, "unit": "ft³"}
